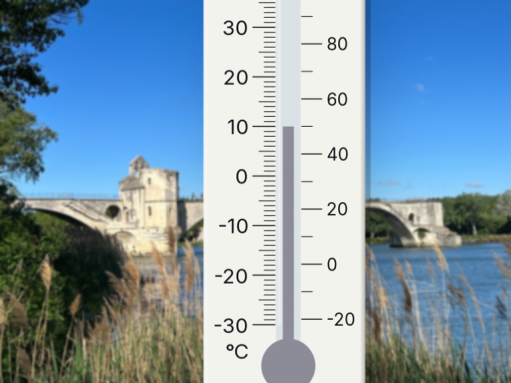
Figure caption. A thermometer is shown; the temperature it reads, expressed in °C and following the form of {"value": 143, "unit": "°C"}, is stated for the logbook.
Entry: {"value": 10, "unit": "°C"}
